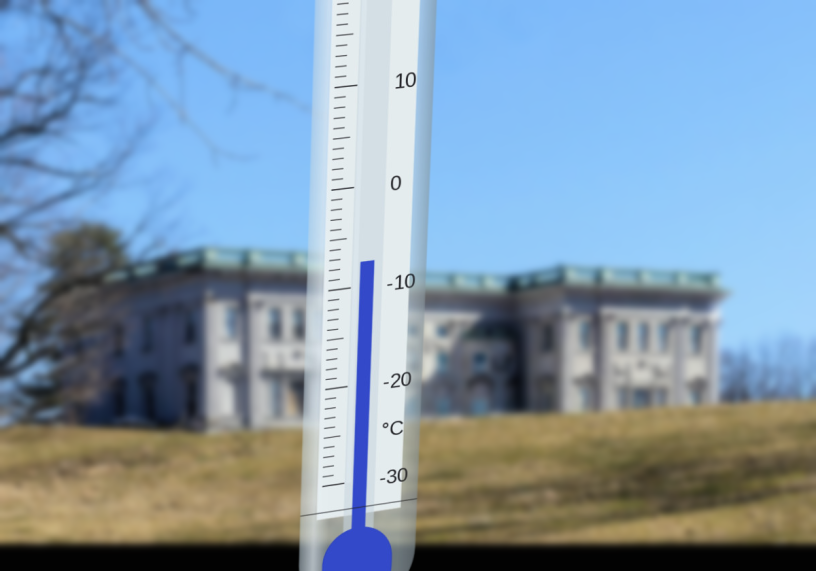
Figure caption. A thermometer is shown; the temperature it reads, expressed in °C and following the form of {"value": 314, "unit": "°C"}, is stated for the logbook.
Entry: {"value": -7.5, "unit": "°C"}
